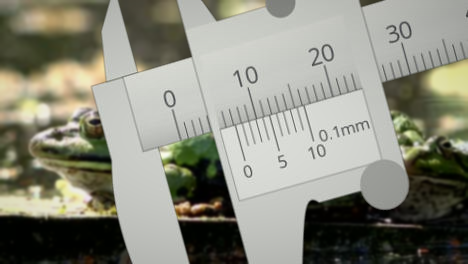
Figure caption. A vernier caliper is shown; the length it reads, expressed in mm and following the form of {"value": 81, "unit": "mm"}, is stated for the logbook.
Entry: {"value": 7.2, "unit": "mm"}
